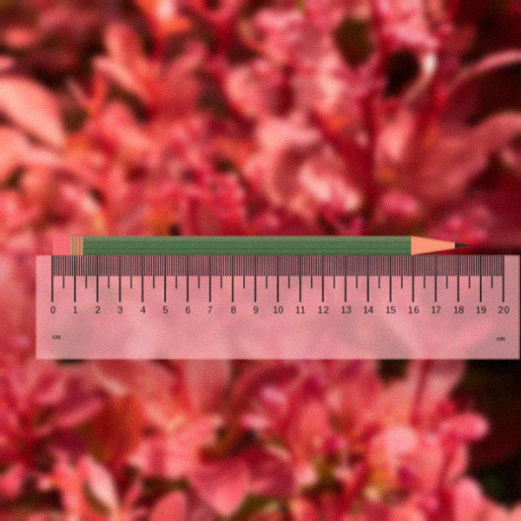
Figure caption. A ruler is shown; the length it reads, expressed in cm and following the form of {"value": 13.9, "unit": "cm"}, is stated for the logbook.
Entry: {"value": 18.5, "unit": "cm"}
